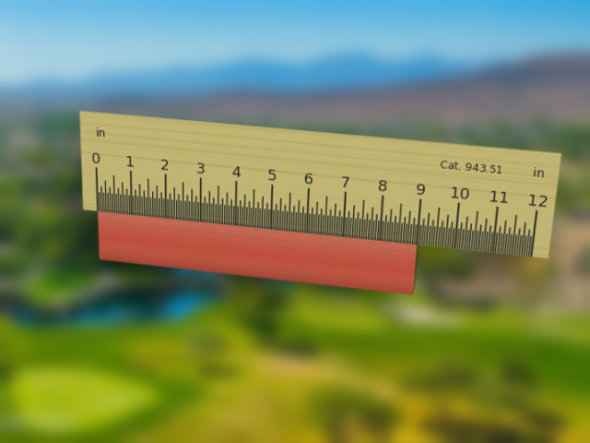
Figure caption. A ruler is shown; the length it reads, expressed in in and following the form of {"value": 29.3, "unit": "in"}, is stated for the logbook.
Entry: {"value": 9, "unit": "in"}
